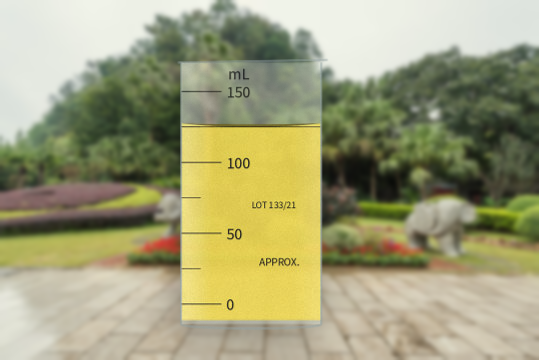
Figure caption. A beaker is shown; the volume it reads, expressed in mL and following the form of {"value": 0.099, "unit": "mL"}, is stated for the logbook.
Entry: {"value": 125, "unit": "mL"}
